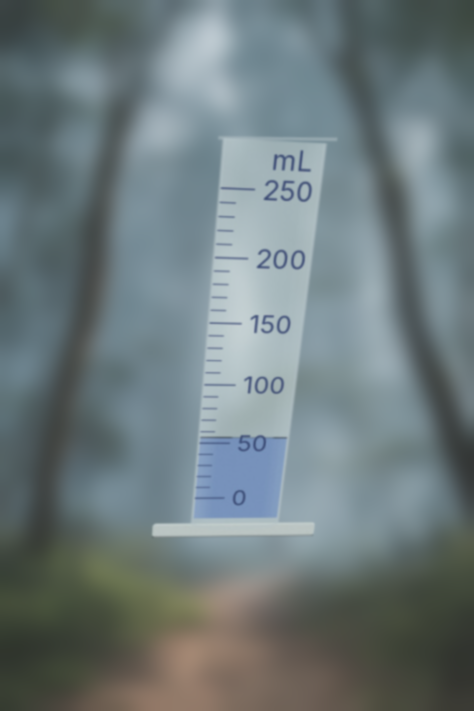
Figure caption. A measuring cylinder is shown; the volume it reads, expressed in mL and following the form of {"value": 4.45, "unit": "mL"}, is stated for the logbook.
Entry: {"value": 55, "unit": "mL"}
